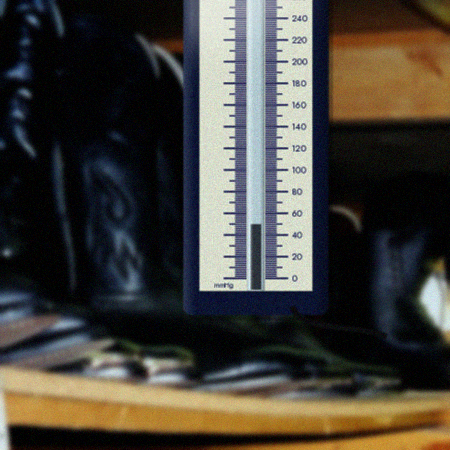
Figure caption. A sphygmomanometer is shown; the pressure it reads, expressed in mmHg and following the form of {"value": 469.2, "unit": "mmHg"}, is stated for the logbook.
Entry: {"value": 50, "unit": "mmHg"}
